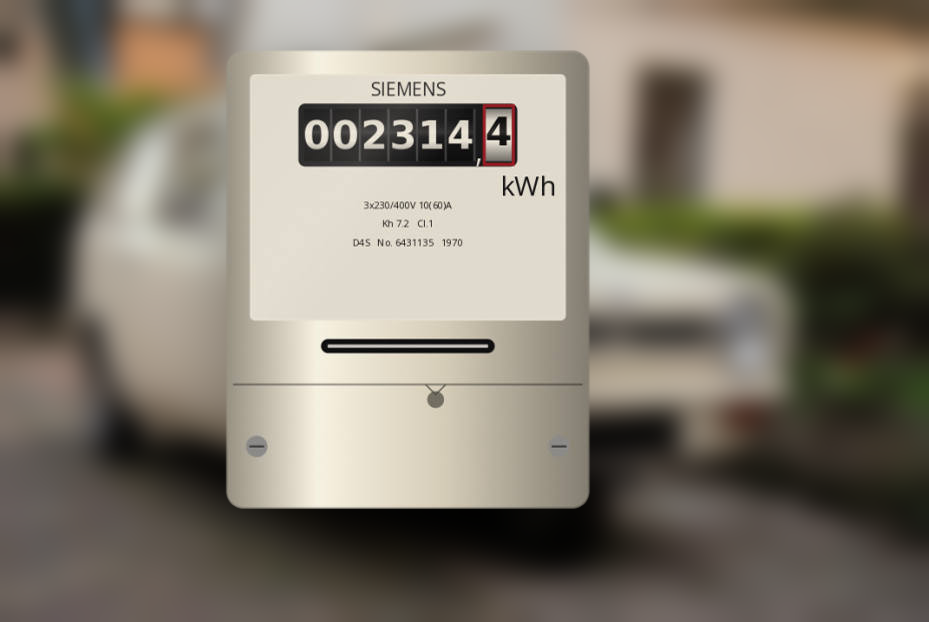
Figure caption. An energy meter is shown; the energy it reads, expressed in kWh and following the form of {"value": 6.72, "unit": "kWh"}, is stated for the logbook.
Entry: {"value": 2314.4, "unit": "kWh"}
